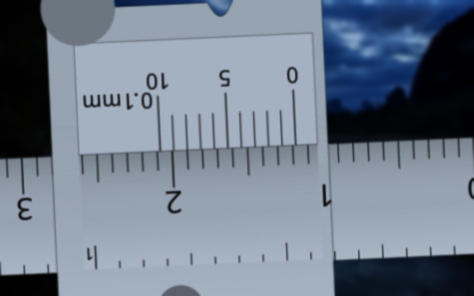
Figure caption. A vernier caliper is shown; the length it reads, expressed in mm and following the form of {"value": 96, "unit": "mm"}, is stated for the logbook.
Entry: {"value": 11.8, "unit": "mm"}
